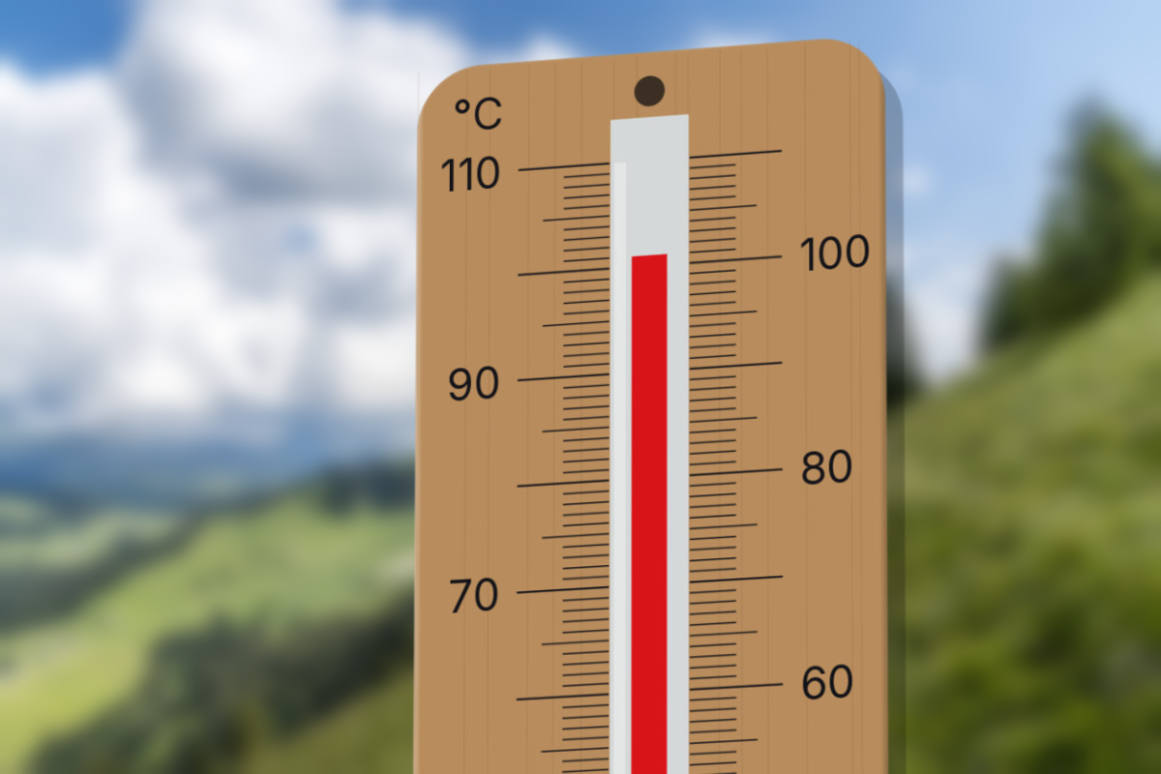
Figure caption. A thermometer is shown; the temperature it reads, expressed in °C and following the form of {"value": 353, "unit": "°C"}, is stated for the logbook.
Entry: {"value": 101, "unit": "°C"}
